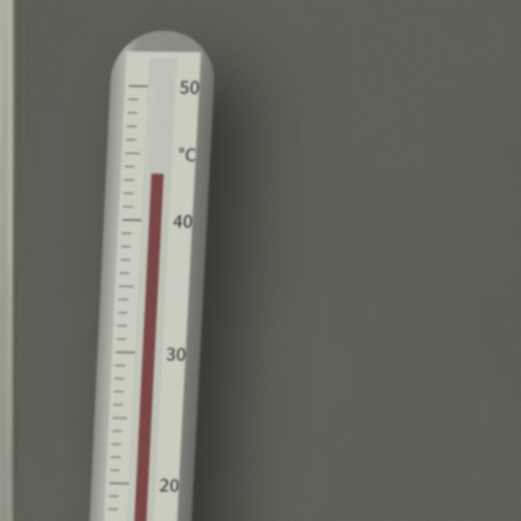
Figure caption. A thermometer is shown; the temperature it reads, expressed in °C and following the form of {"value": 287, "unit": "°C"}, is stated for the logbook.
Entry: {"value": 43.5, "unit": "°C"}
